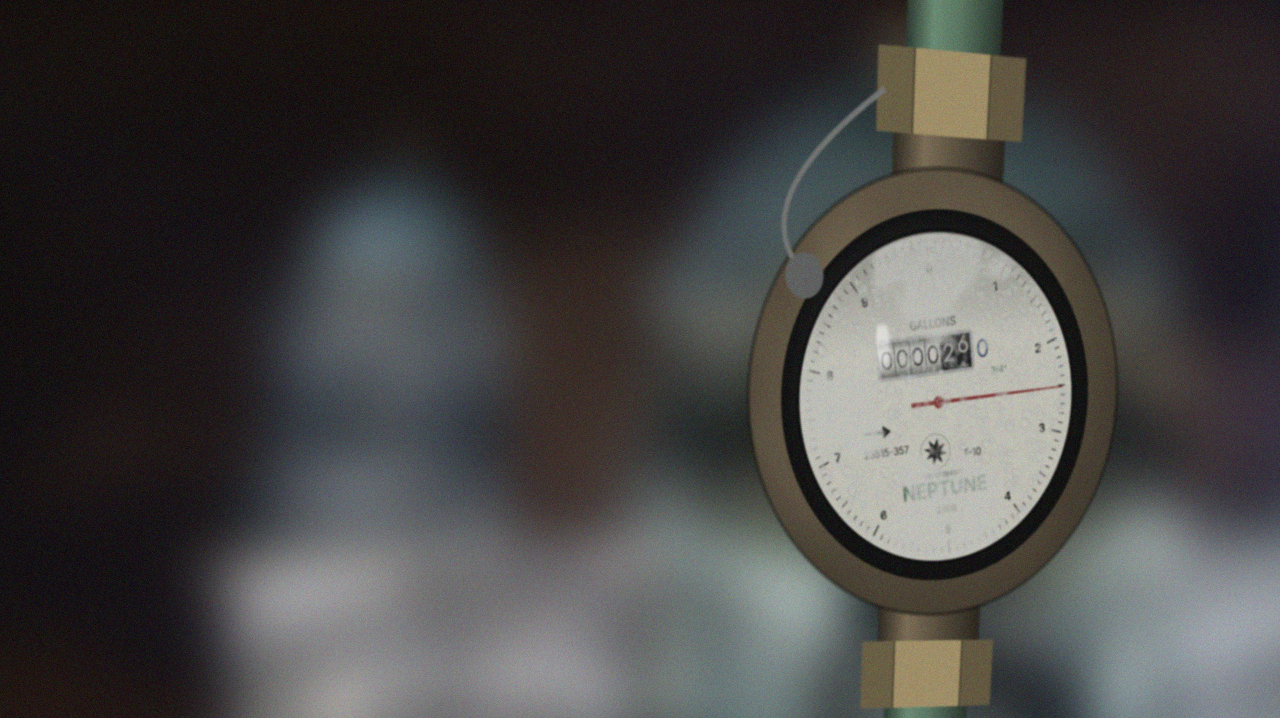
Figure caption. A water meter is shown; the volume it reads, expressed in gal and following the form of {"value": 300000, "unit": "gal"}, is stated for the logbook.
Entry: {"value": 262.5, "unit": "gal"}
